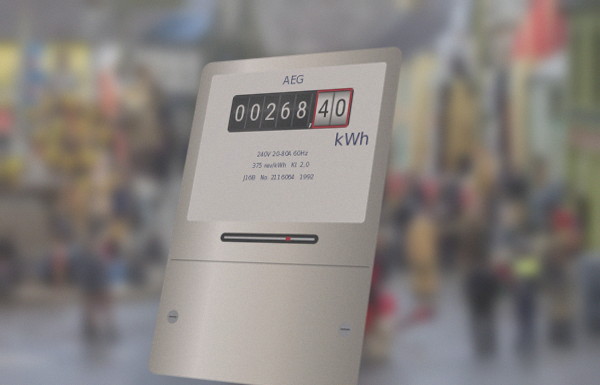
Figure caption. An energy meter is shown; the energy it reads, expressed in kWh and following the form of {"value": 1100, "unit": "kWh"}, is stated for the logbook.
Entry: {"value": 268.40, "unit": "kWh"}
